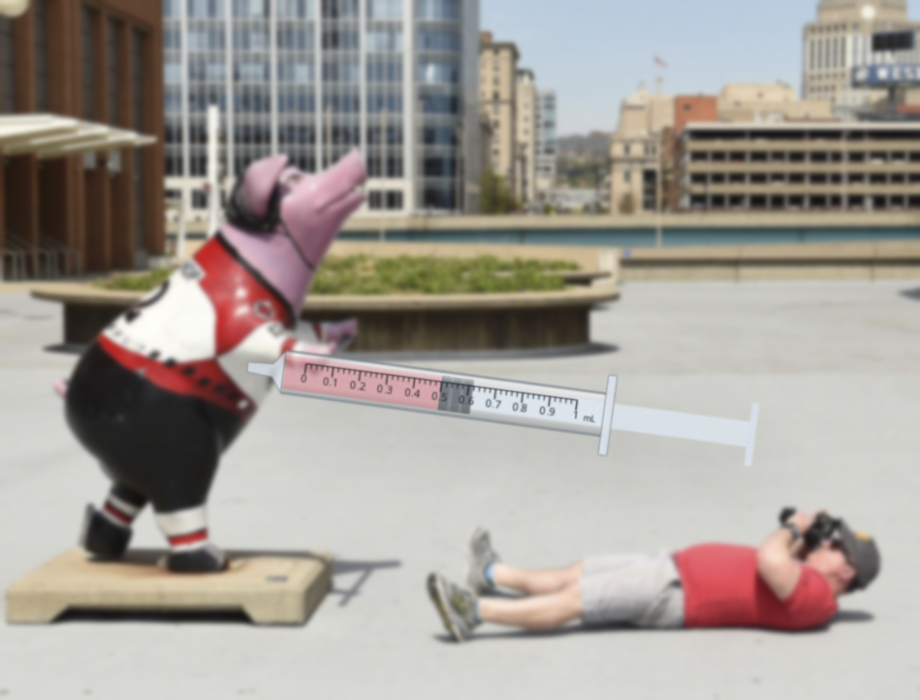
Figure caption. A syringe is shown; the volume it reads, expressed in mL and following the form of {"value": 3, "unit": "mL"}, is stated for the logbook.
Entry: {"value": 0.5, "unit": "mL"}
